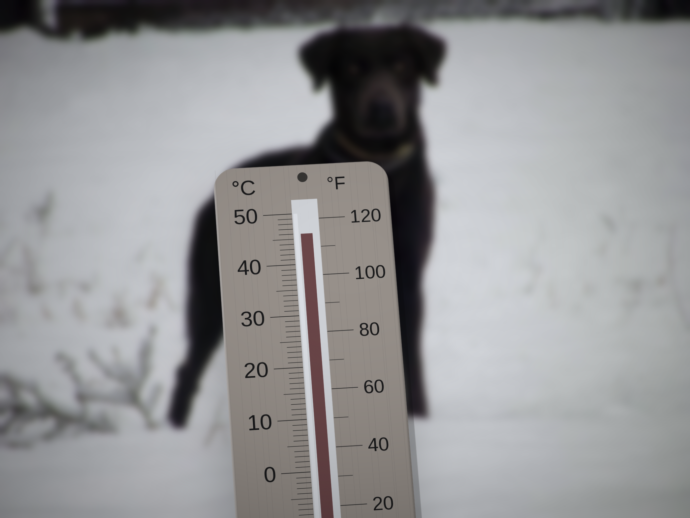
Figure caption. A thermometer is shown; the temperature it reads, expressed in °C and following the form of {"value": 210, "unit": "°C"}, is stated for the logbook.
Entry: {"value": 46, "unit": "°C"}
